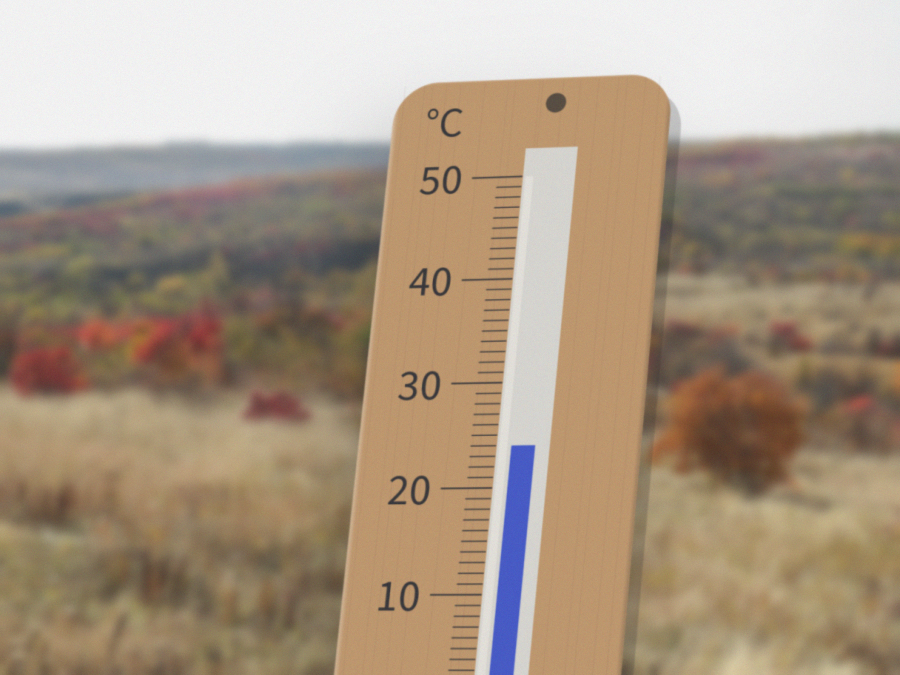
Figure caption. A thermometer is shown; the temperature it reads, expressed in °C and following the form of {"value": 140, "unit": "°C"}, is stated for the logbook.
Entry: {"value": 24, "unit": "°C"}
